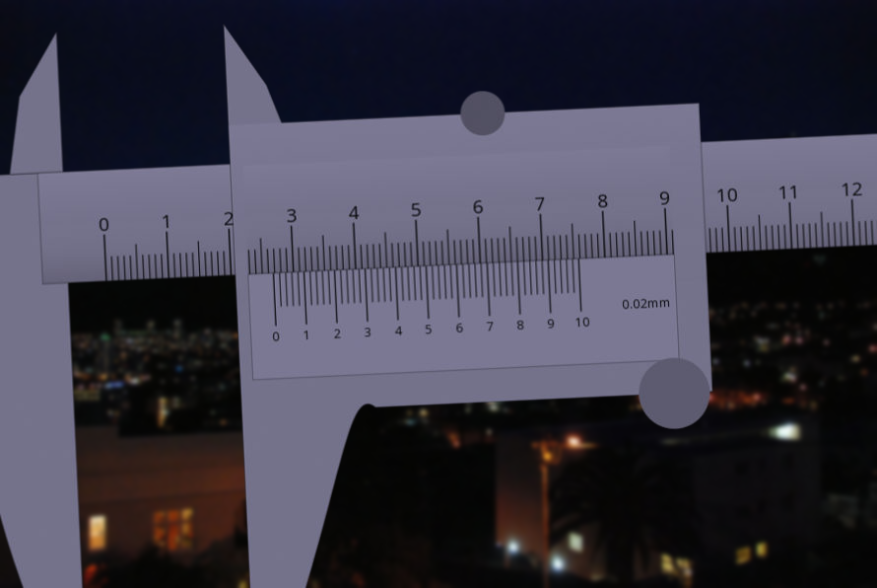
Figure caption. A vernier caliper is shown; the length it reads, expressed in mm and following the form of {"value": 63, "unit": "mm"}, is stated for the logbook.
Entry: {"value": 26.8, "unit": "mm"}
